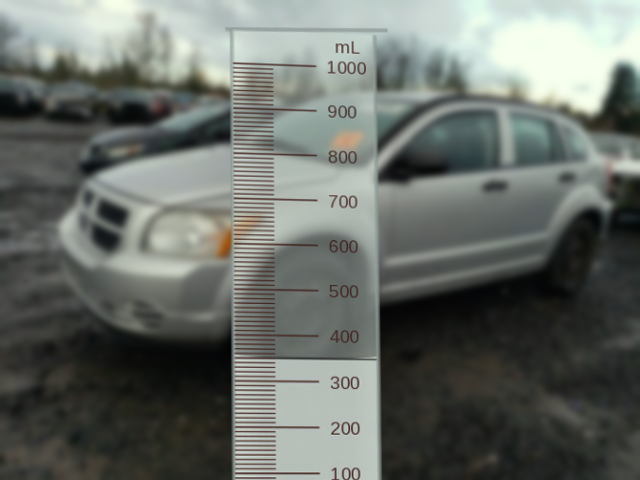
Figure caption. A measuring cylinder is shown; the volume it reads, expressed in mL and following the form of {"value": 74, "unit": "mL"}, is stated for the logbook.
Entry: {"value": 350, "unit": "mL"}
